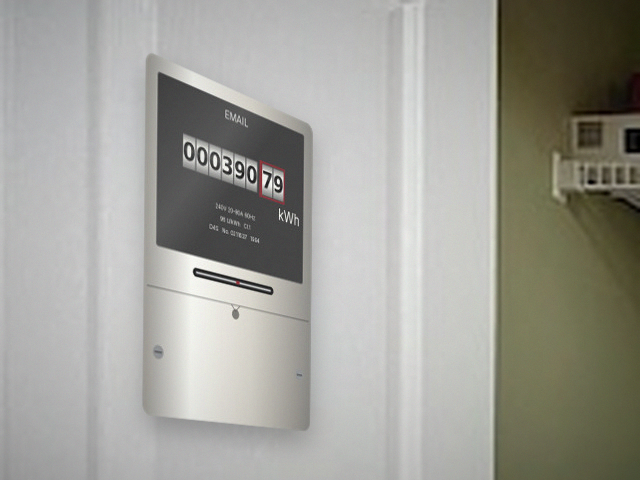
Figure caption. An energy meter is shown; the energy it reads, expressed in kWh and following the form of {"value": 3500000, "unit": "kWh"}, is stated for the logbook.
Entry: {"value": 390.79, "unit": "kWh"}
